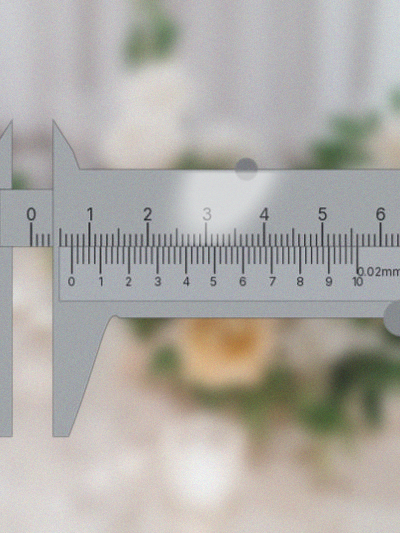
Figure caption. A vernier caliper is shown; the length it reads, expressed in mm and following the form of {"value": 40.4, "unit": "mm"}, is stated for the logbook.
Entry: {"value": 7.0, "unit": "mm"}
